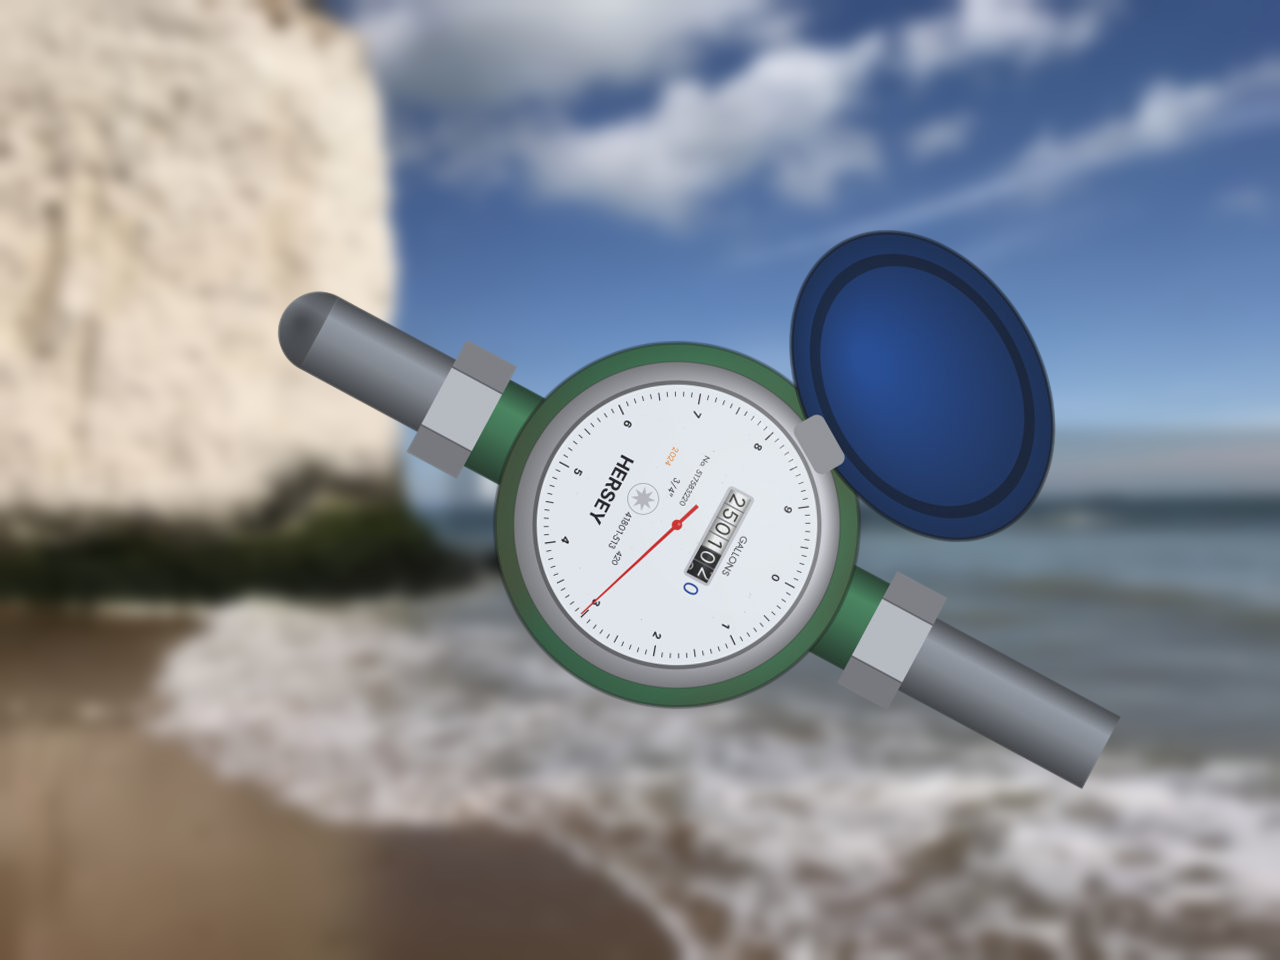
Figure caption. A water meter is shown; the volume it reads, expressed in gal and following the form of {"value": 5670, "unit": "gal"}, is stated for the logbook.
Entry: {"value": 2501023.0, "unit": "gal"}
